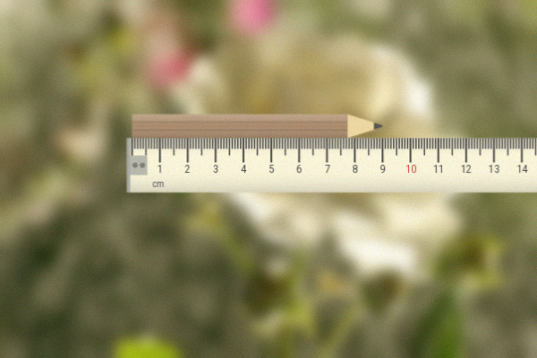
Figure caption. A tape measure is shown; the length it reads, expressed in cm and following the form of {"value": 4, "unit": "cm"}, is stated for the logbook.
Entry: {"value": 9, "unit": "cm"}
